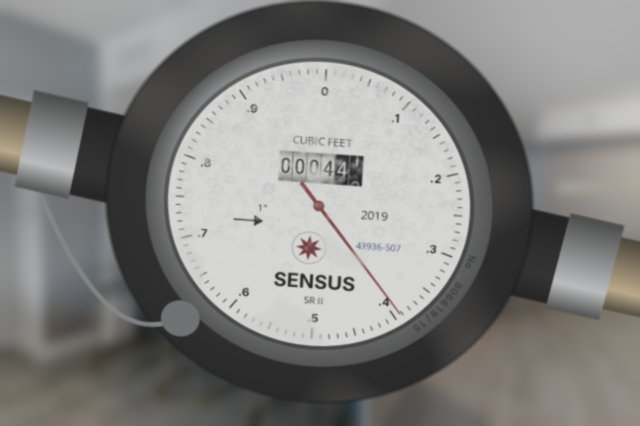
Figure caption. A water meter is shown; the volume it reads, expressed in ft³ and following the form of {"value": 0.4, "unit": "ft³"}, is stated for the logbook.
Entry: {"value": 441.39, "unit": "ft³"}
